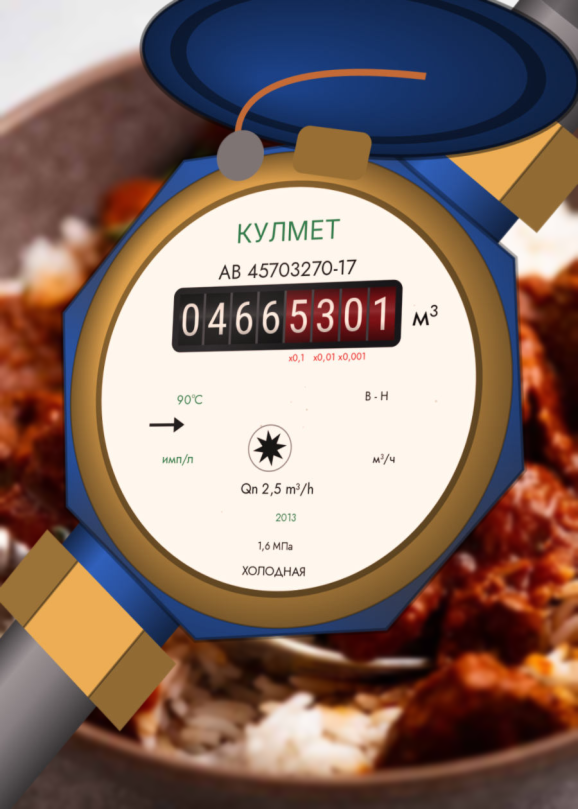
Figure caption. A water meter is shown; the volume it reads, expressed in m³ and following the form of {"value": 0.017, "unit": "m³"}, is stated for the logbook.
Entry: {"value": 466.5301, "unit": "m³"}
